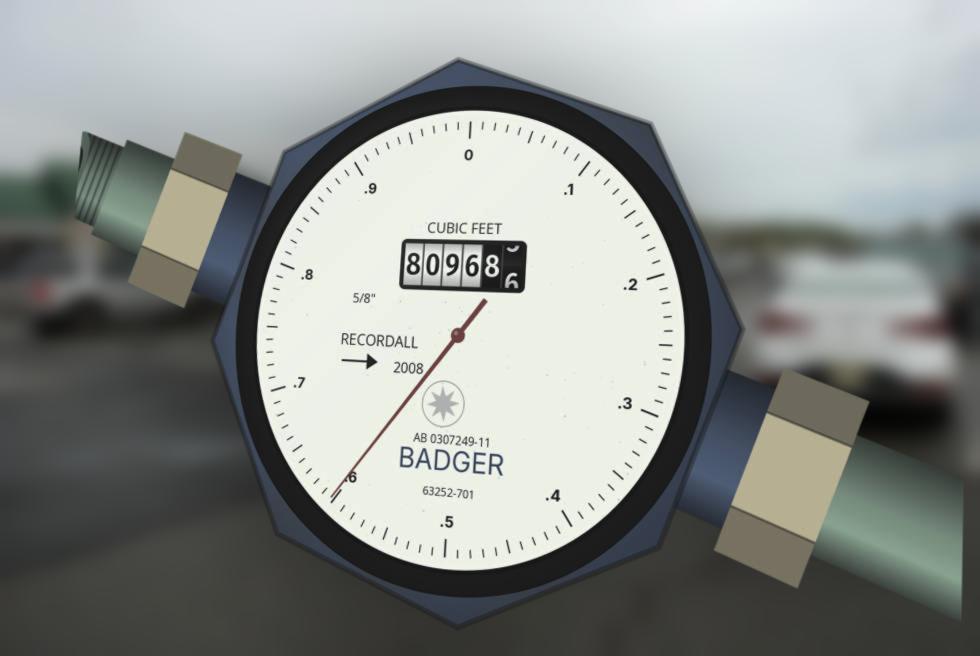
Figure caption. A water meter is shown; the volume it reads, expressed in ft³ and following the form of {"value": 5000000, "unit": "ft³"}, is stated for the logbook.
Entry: {"value": 809685.60, "unit": "ft³"}
